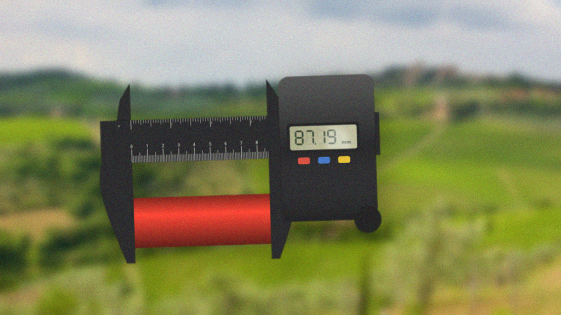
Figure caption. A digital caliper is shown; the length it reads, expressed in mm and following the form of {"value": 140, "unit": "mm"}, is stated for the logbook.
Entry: {"value": 87.19, "unit": "mm"}
